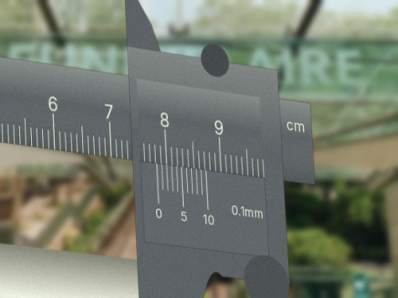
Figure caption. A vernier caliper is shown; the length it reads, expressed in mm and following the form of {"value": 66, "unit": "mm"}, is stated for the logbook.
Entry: {"value": 78.2, "unit": "mm"}
